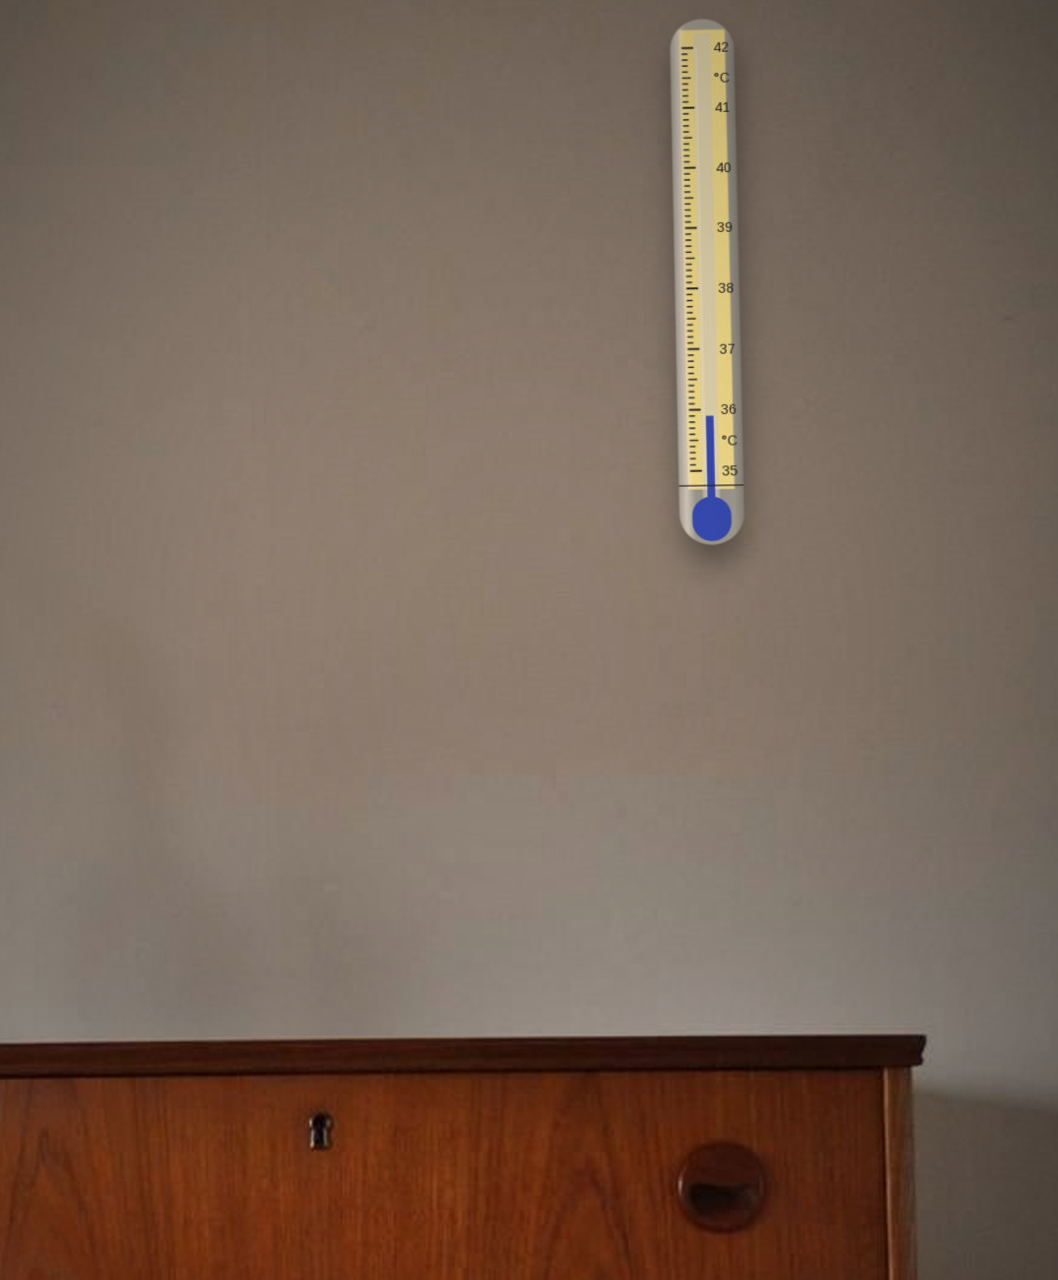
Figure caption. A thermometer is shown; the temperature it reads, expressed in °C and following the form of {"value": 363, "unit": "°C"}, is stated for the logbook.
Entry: {"value": 35.9, "unit": "°C"}
